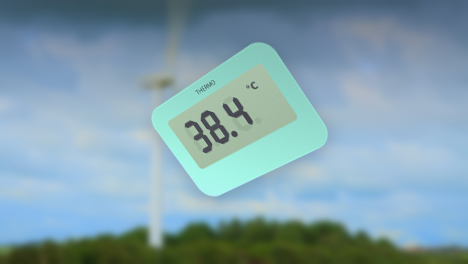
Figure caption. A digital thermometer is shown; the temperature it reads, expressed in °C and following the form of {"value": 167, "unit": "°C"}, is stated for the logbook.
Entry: {"value": 38.4, "unit": "°C"}
